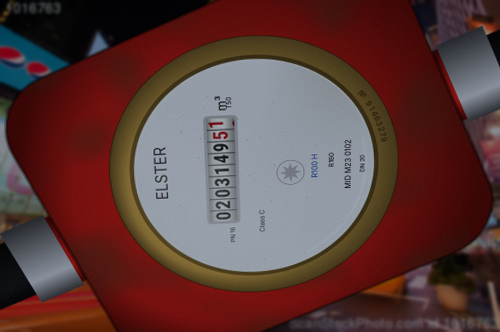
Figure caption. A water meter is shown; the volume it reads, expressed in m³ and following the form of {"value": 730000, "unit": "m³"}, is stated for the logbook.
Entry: {"value": 203149.51, "unit": "m³"}
